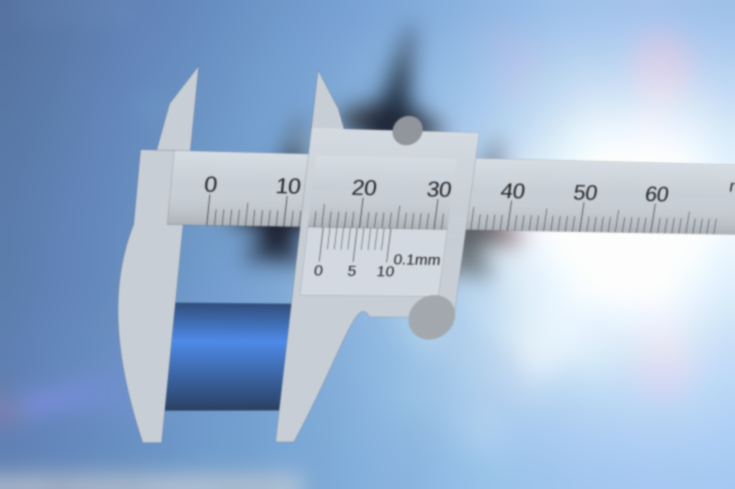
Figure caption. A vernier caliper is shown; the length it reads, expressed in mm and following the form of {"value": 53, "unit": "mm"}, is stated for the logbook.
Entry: {"value": 15.2, "unit": "mm"}
